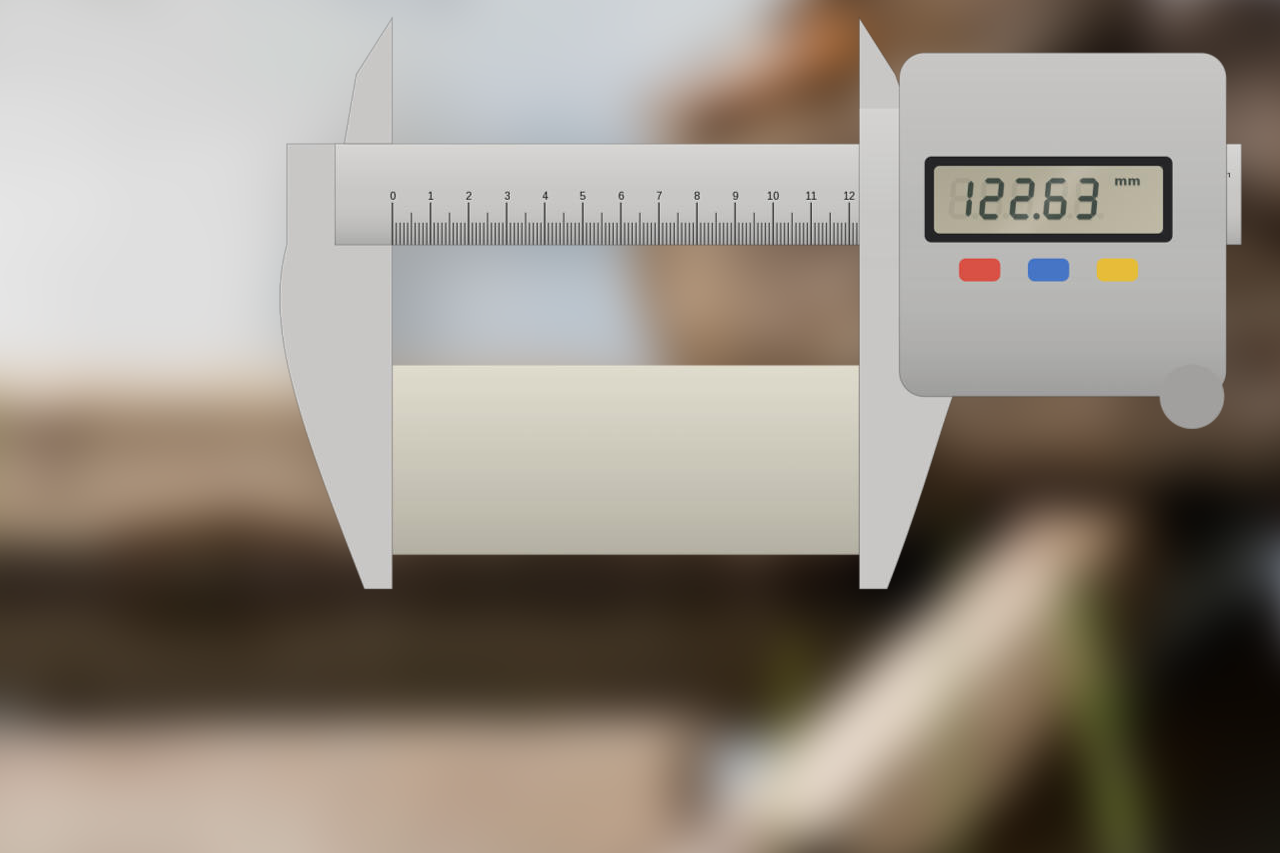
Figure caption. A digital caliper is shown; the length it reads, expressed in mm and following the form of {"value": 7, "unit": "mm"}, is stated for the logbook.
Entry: {"value": 122.63, "unit": "mm"}
